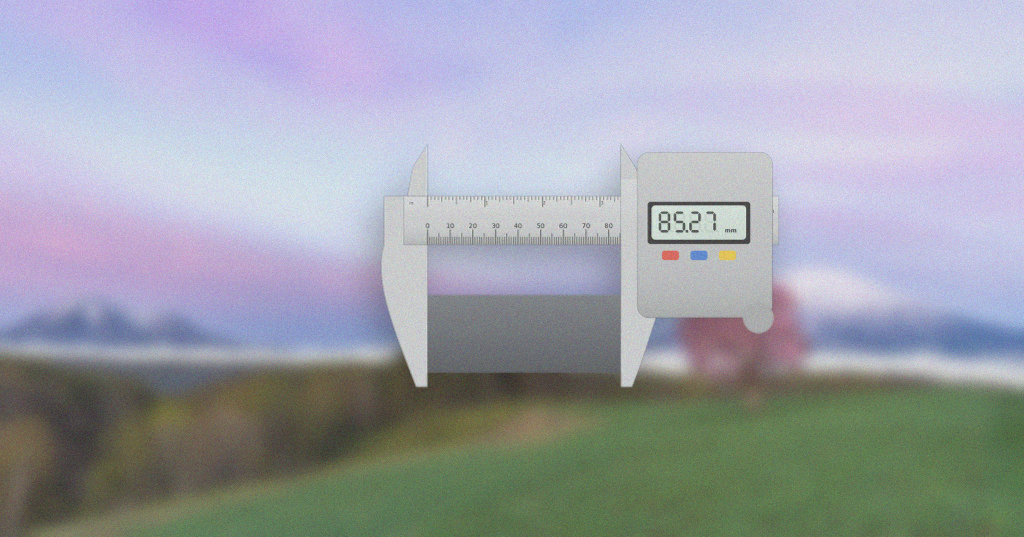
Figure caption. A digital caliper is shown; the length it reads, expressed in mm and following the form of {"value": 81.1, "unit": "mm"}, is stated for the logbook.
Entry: {"value": 85.27, "unit": "mm"}
